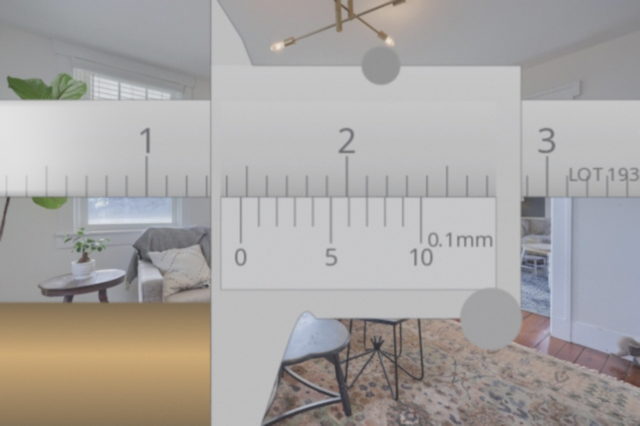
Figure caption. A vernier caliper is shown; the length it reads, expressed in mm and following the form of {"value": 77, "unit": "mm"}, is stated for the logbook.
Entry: {"value": 14.7, "unit": "mm"}
